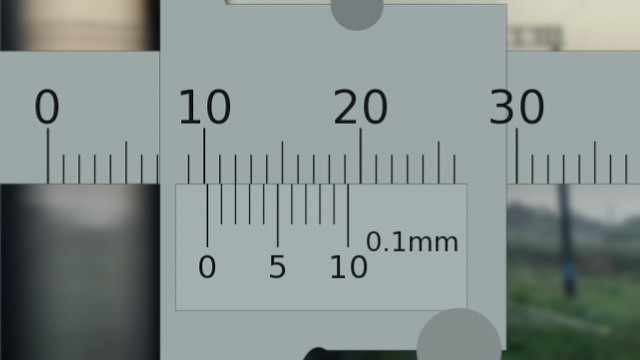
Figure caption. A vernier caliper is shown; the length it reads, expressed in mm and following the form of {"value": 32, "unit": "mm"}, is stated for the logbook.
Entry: {"value": 10.2, "unit": "mm"}
